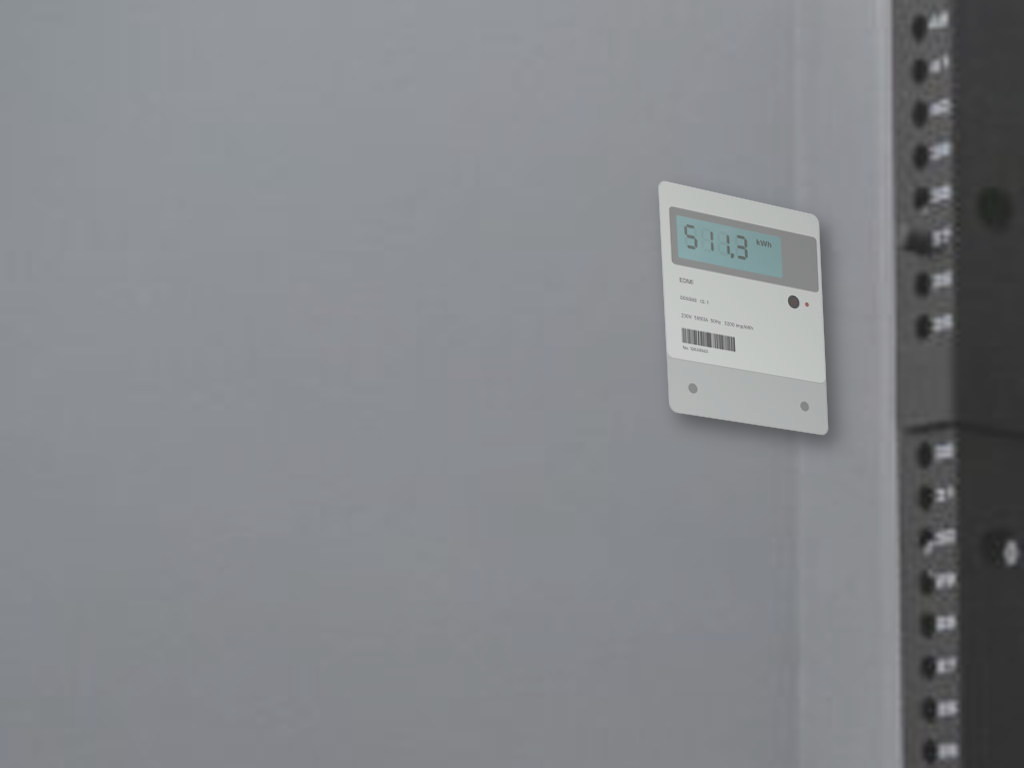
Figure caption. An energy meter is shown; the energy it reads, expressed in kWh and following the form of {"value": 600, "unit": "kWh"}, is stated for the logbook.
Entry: {"value": 511.3, "unit": "kWh"}
